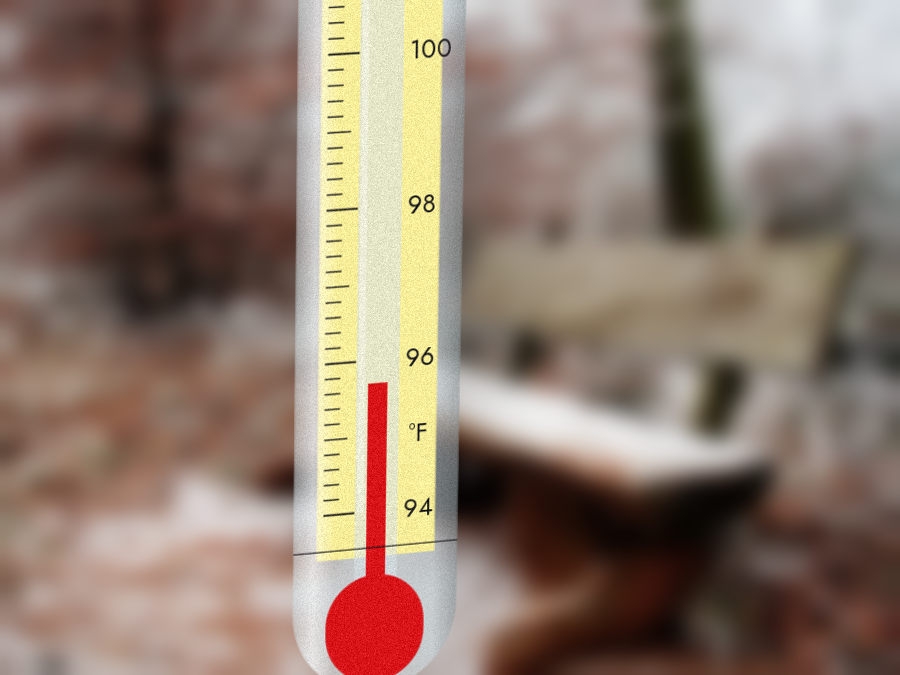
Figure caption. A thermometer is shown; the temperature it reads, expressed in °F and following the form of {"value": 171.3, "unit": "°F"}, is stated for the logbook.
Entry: {"value": 95.7, "unit": "°F"}
